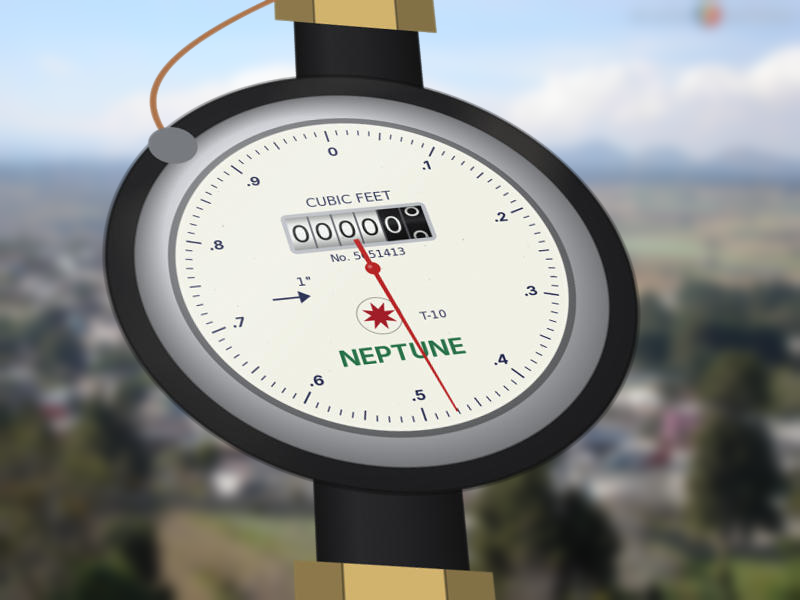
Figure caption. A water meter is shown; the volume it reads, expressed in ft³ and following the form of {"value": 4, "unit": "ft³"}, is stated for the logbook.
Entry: {"value": 8.47, "unit": "ft³"}
